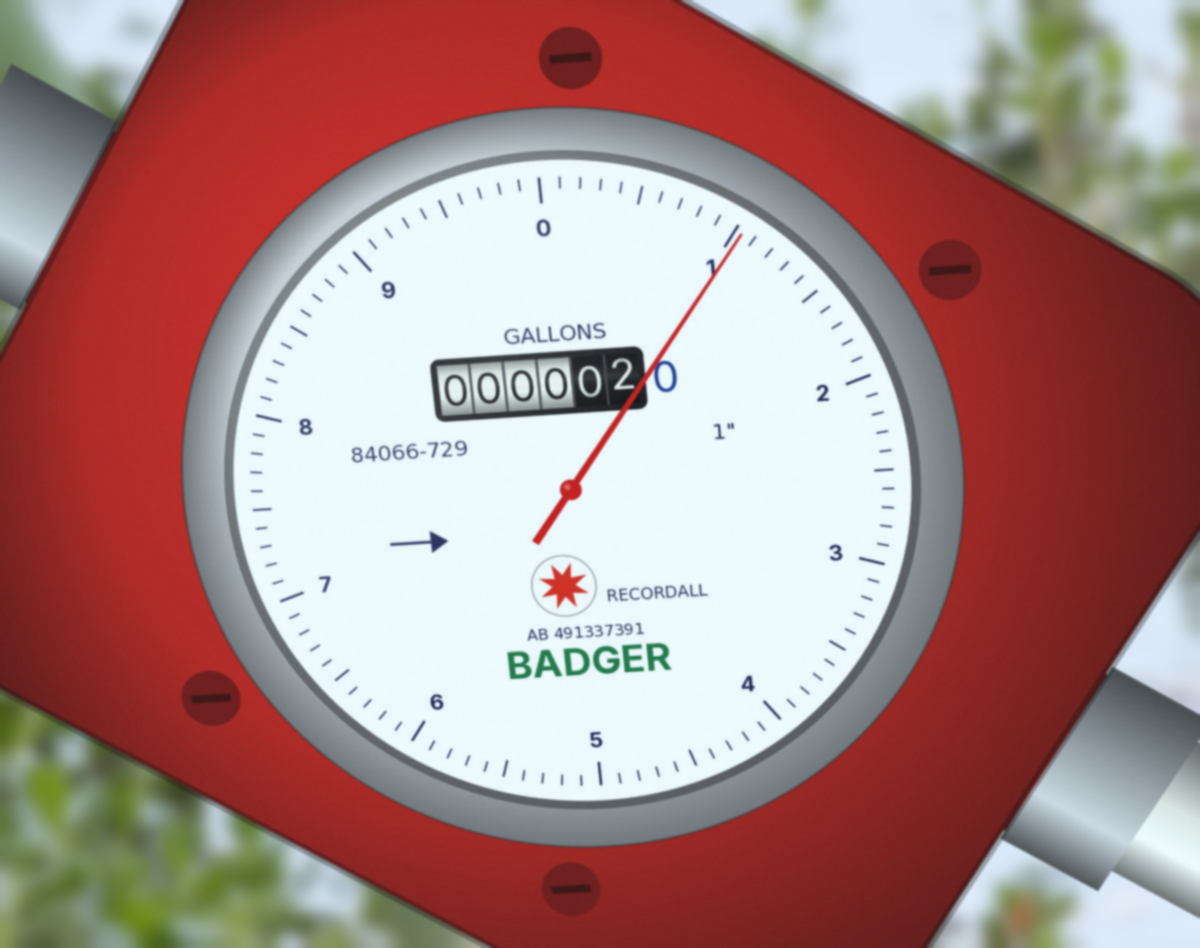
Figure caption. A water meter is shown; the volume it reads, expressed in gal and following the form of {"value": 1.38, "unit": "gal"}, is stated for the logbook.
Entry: {"value": 21.0, "unit": "gal"}
